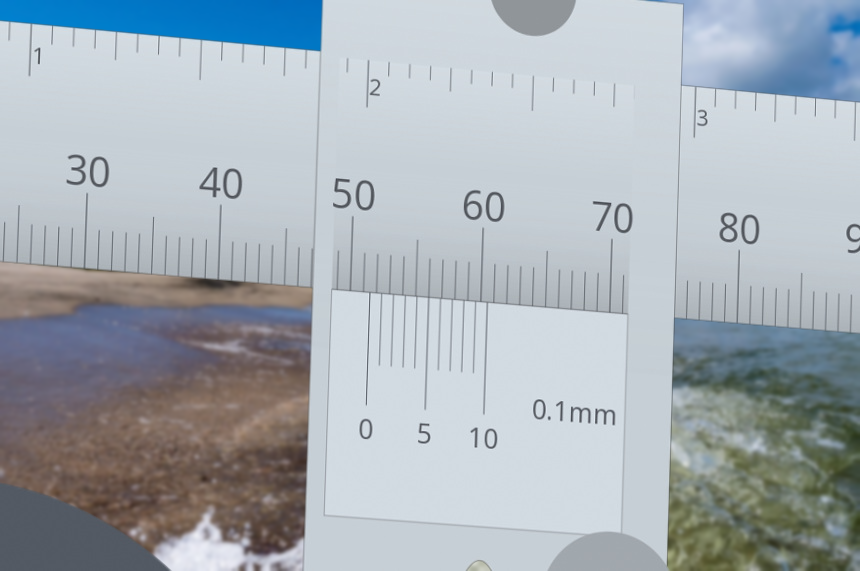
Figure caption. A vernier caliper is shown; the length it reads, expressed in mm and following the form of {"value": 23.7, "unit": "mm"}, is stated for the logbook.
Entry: {"value": 51.5, "unit": "mm"}
